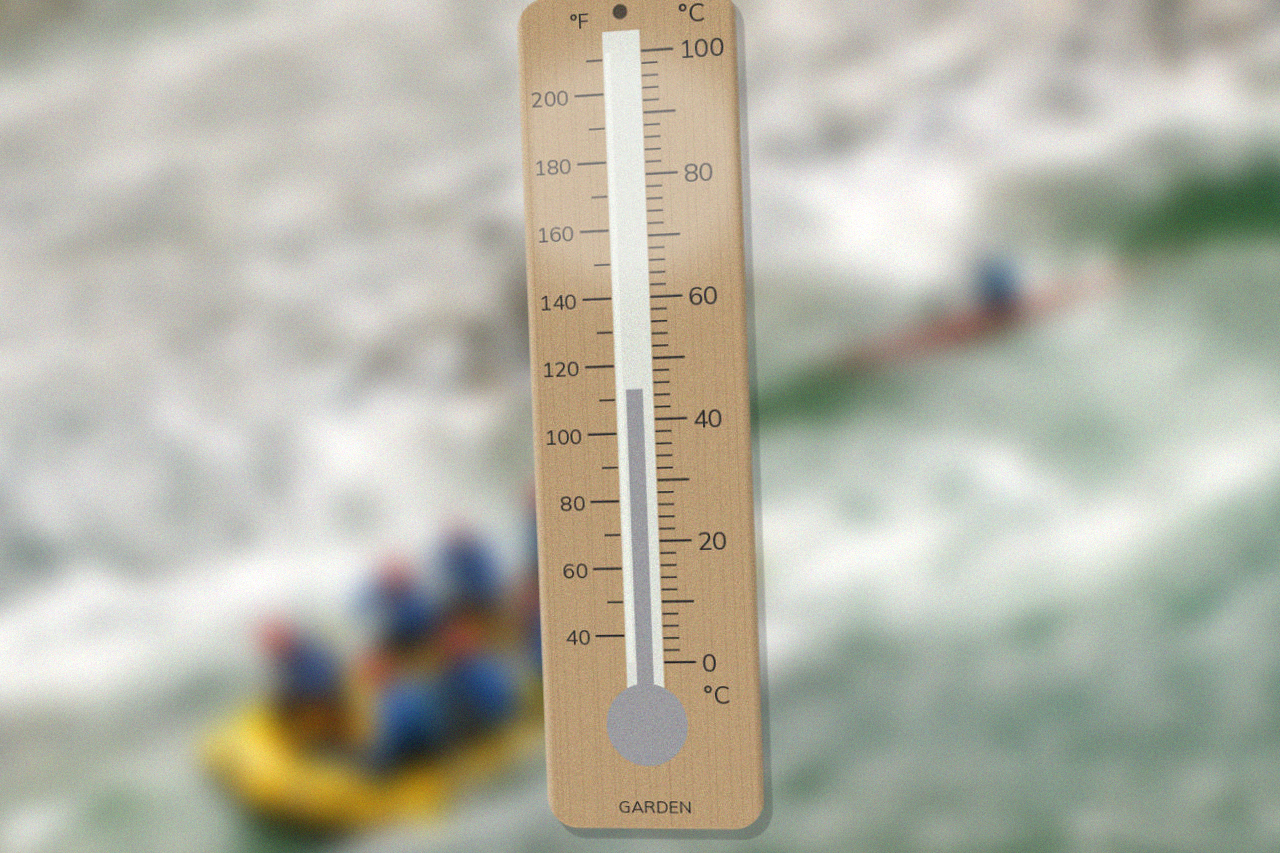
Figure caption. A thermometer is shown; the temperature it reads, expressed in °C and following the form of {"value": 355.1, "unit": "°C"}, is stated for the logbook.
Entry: {"value": 45, "unit": "°C"}
